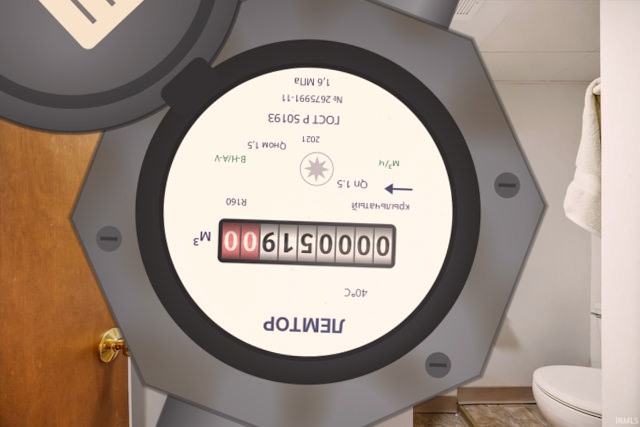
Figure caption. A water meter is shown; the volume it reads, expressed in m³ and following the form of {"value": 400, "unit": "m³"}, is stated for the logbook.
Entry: {"value": 519.00, "unit": "m³"}
